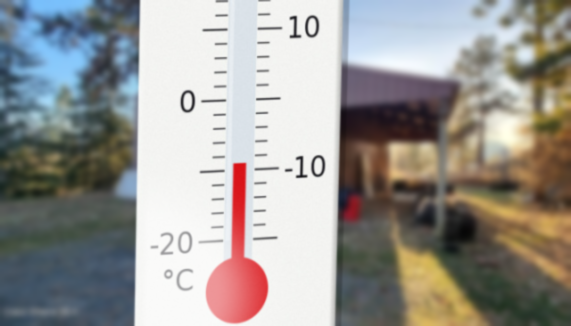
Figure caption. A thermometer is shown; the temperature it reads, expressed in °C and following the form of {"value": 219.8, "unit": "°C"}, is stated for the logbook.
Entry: {"value": -9, "unit": "°C"}
